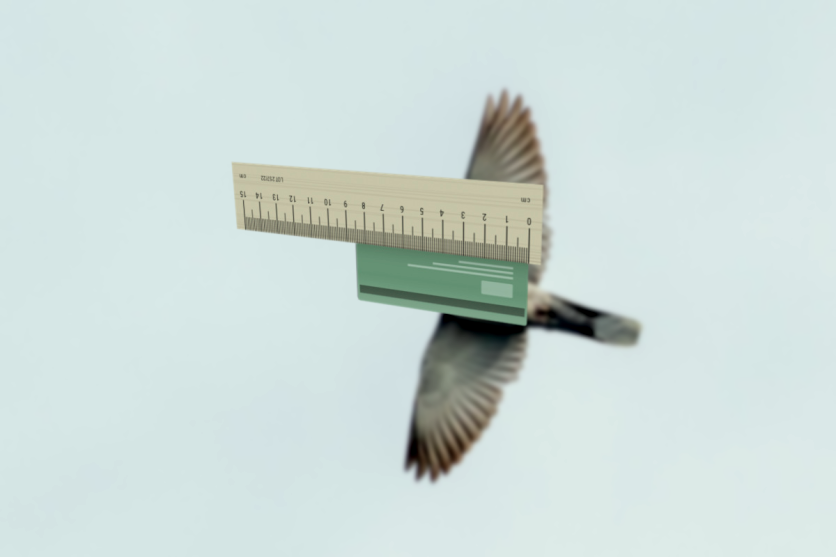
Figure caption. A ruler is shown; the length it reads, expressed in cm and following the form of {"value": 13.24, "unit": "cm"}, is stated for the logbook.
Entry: {"value": 8.5, "unit": "cm"}
